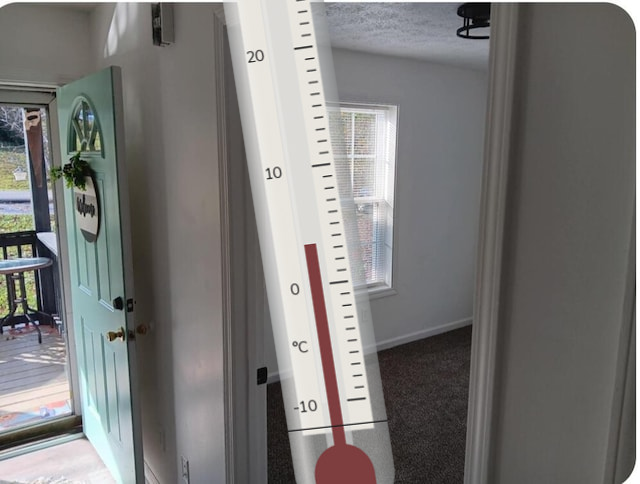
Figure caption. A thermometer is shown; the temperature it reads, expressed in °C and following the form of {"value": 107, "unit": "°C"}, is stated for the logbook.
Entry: {"value": 3.5, "unit": "°C"}
